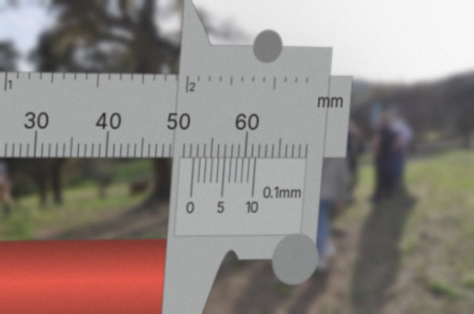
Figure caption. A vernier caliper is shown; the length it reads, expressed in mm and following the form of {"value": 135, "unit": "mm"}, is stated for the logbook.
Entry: {"value": 52.5, "unit": "mm"}
